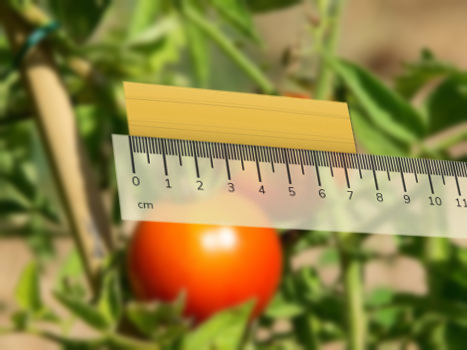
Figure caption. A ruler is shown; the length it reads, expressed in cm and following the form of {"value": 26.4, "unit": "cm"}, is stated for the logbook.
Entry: {"value": 7.5, "unit": "cm"}
